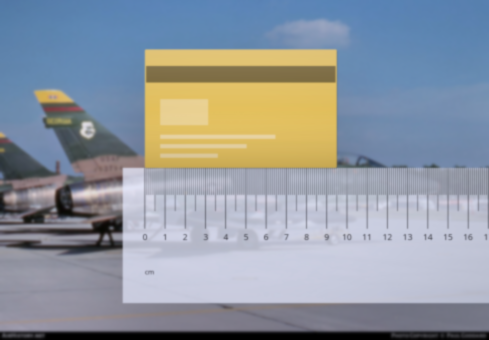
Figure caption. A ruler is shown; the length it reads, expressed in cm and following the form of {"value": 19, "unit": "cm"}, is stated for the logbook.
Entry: {"value": 9.5, "unit": "cm"}
